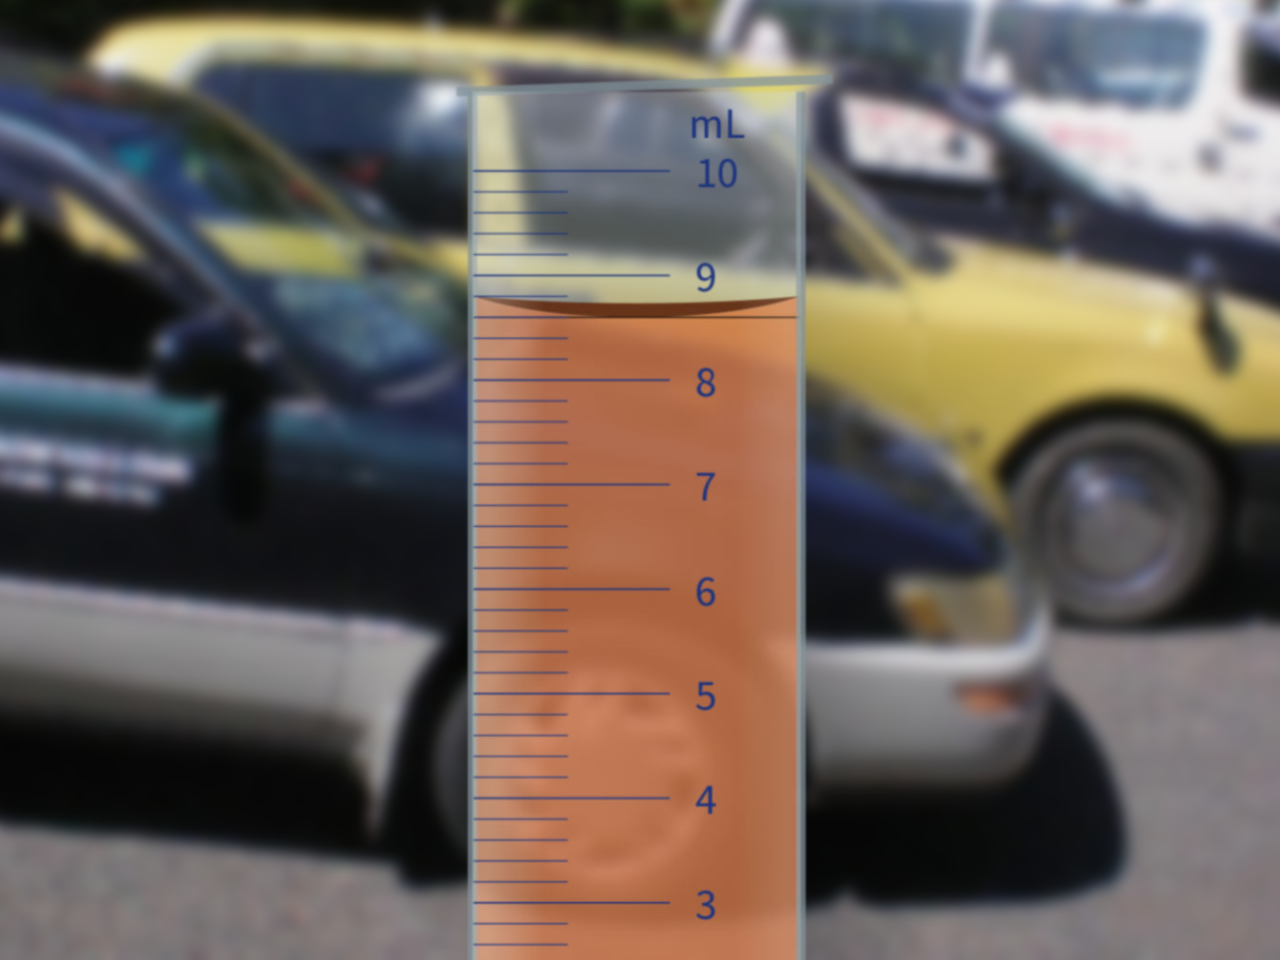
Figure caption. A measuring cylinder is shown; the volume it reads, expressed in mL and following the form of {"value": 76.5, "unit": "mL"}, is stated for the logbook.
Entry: {"value": 8.6, "unit": "mL"}
